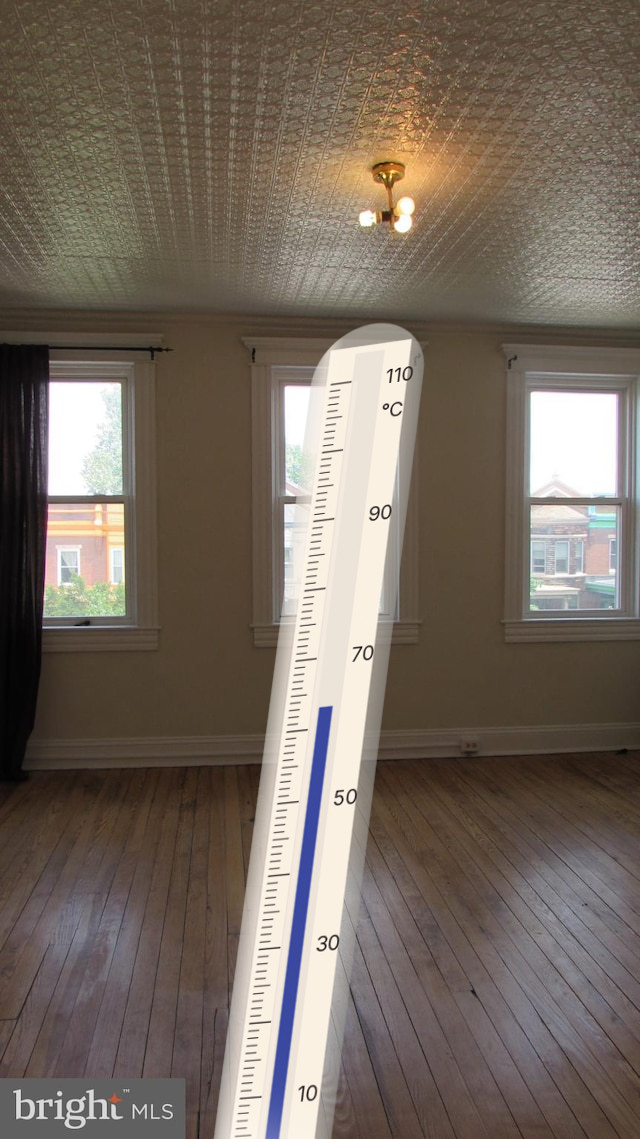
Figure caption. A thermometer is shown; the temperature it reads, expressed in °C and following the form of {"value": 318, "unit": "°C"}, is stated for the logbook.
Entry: {"value": 63, "unit": "°C"}
